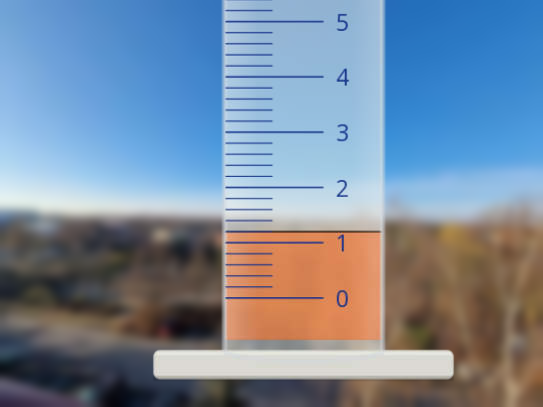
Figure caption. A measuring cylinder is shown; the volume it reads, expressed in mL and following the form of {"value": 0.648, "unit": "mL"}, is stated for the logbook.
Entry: {"value": 1.2, "unit": "mL"}
